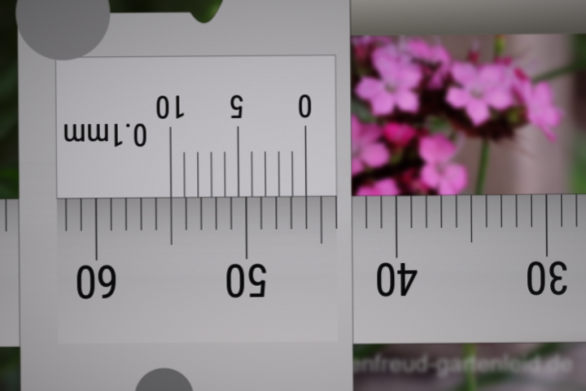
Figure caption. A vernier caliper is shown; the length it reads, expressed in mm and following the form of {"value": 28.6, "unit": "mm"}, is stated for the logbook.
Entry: {"value": 46.0, "unit": "mm"}
